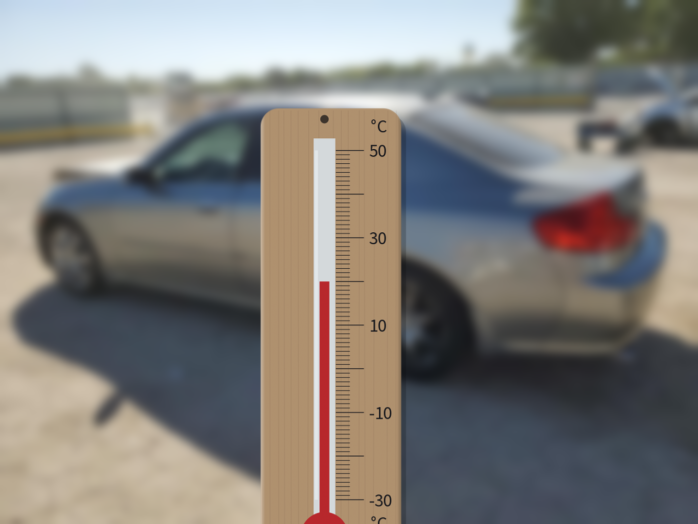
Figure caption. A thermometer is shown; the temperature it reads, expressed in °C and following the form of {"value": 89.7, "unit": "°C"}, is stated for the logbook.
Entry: {"value": 20, "unit": "°C"}
